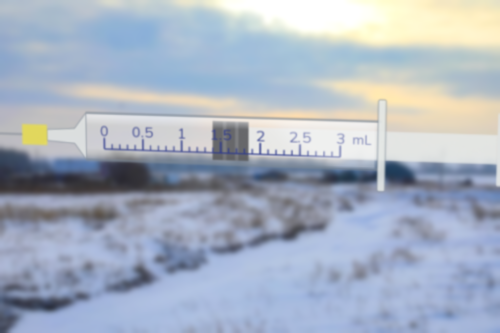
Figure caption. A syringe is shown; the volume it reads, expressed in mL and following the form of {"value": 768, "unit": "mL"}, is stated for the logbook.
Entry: {"value": 1.4, "unit": "mL"}
